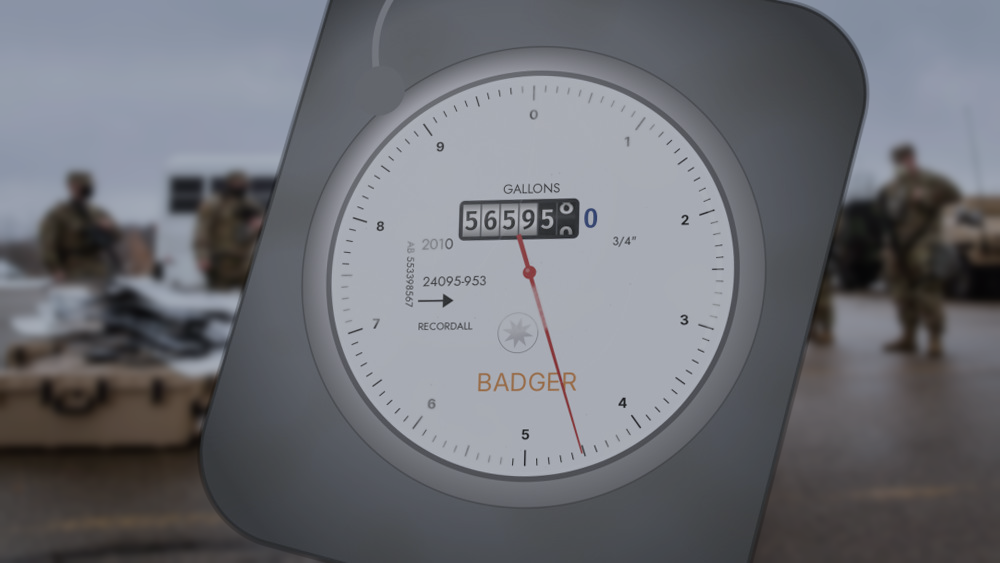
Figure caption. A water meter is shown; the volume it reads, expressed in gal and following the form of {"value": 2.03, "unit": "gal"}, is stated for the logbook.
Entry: {"value": 5659584.5, "unit": "gal"}
